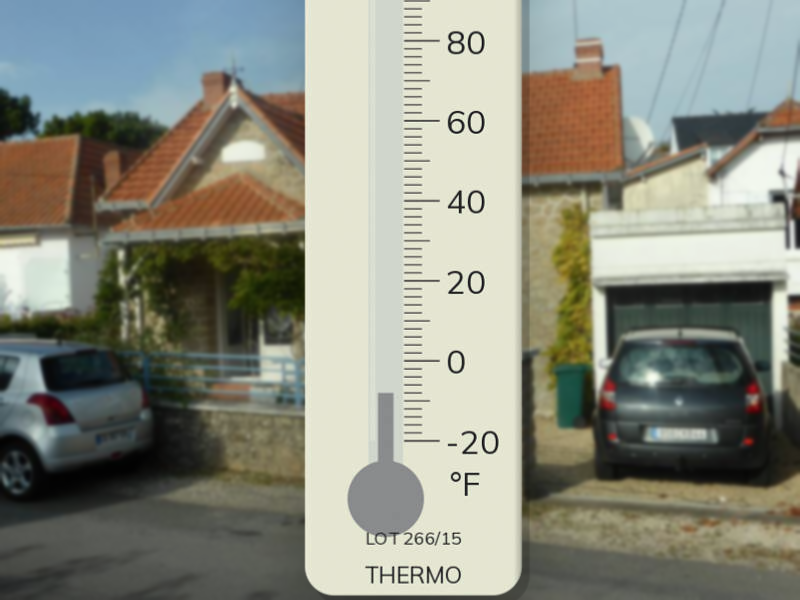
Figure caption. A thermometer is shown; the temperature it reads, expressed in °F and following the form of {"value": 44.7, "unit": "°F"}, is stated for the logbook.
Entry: {"value": -8, "unit": "°F"}
